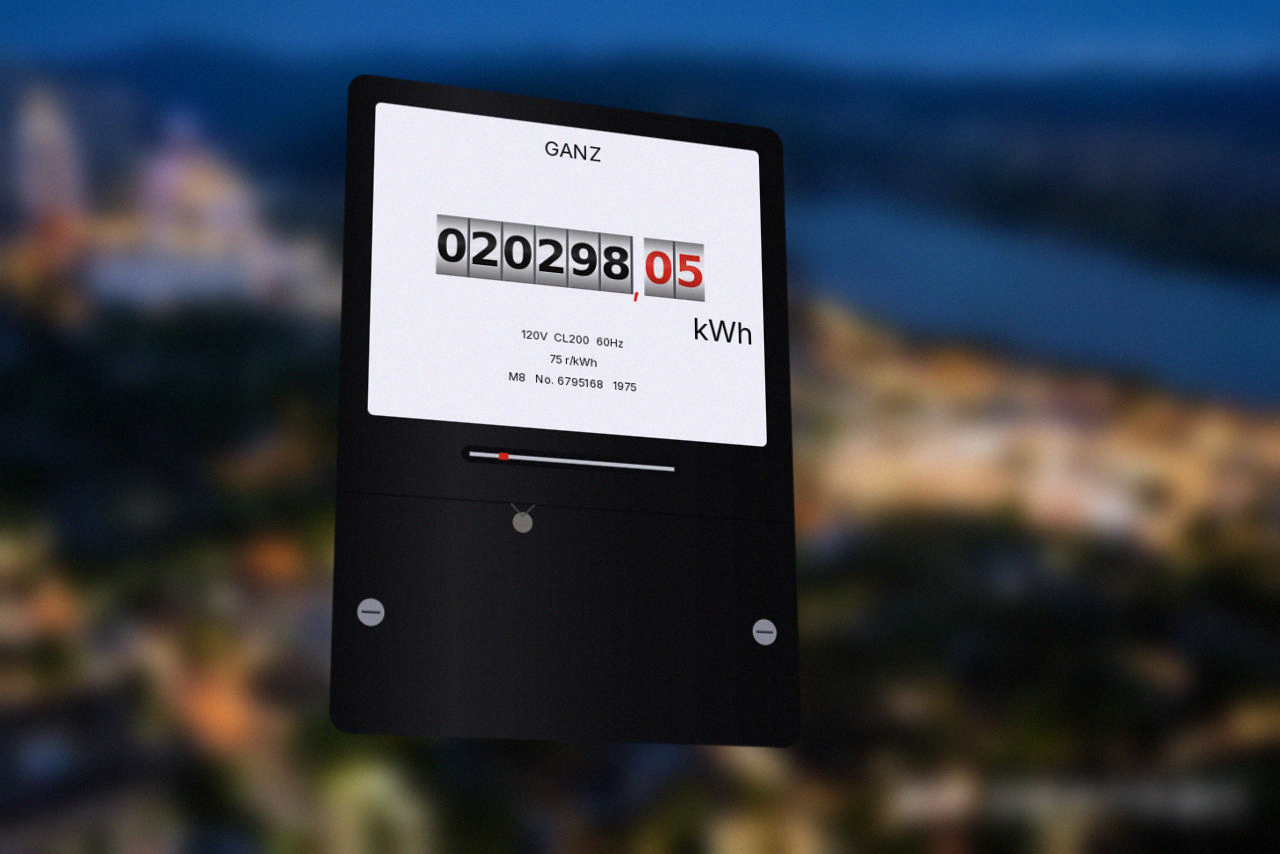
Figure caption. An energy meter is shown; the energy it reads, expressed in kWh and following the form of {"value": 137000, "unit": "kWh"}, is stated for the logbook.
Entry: {"value": 20298.05, "unit": "kWh"}
